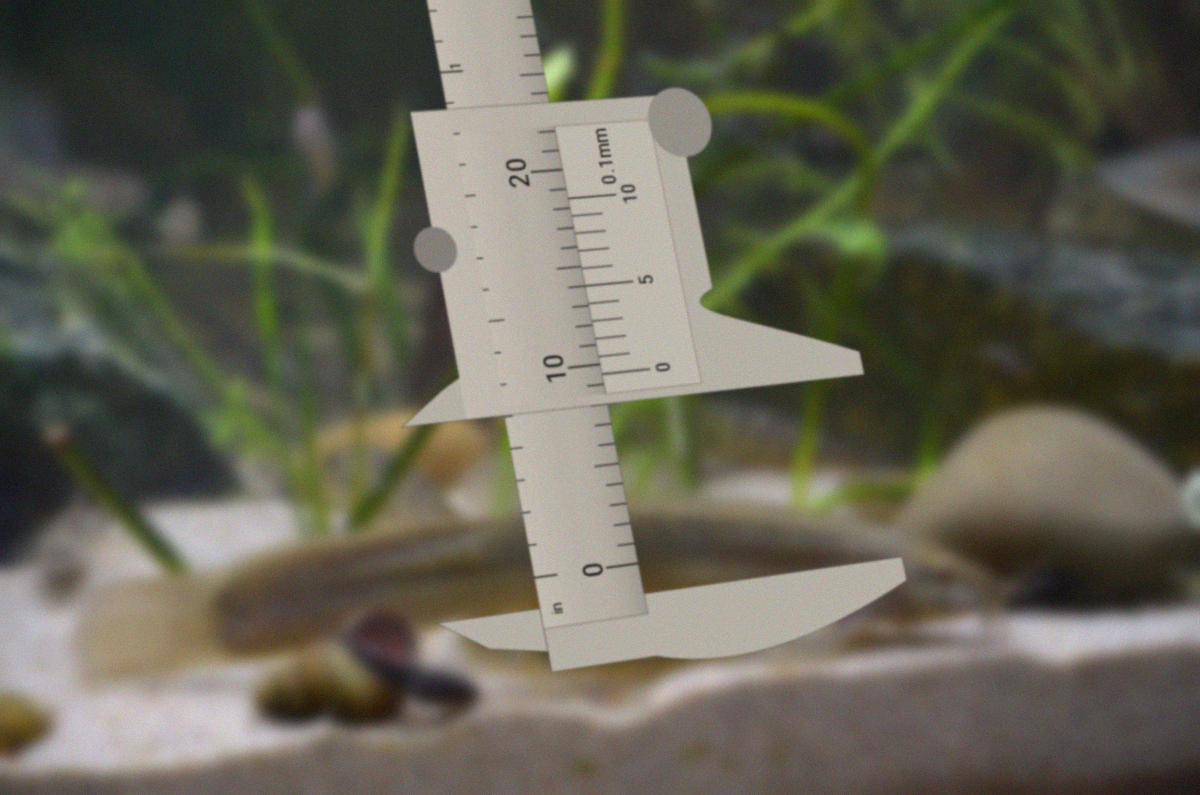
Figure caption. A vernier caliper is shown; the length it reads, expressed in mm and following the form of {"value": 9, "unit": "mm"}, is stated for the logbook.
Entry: {"value": 9.5, "unit": "mm"}
